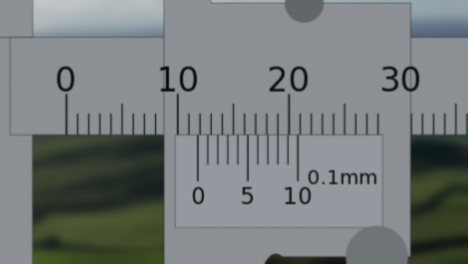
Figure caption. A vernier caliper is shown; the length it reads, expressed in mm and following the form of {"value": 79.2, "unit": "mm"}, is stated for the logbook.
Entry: {"value": 11.8, "unit": "mm"}
